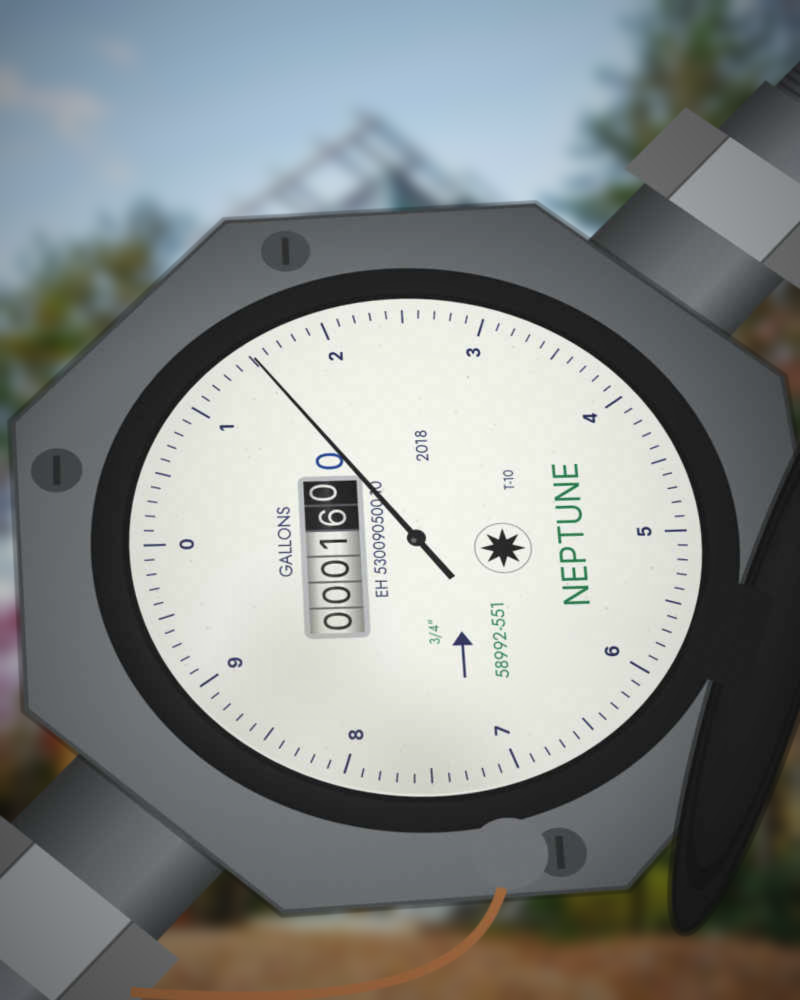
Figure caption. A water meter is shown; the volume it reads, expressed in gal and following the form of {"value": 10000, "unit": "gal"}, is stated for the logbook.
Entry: {"value": 1601.5, "unit": "gal"}
